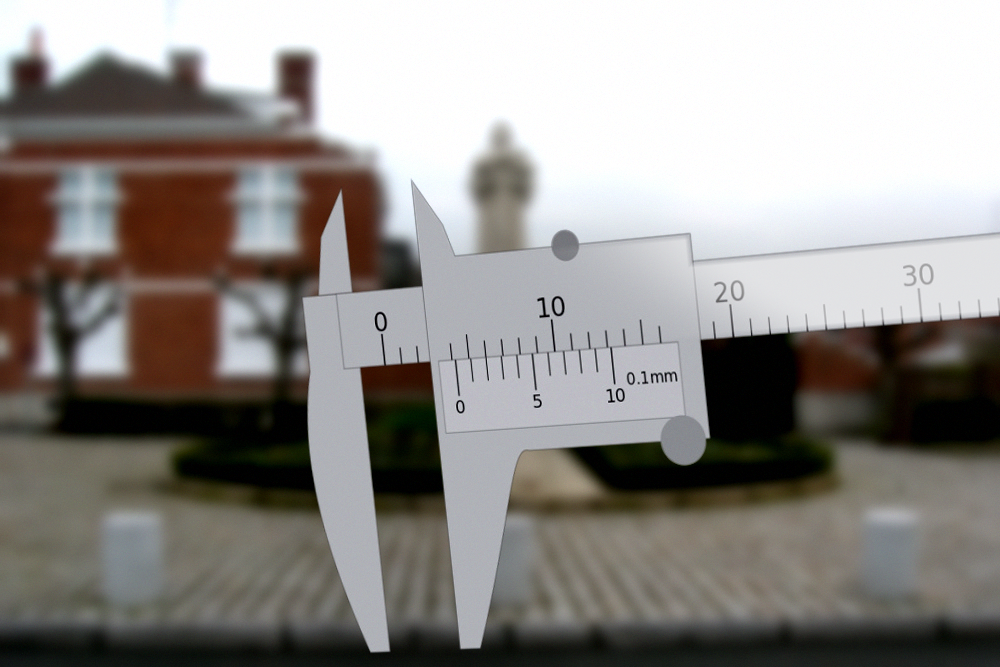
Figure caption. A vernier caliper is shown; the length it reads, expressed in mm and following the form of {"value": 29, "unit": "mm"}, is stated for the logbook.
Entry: {"value": 4.2, "unit": "mm"}
